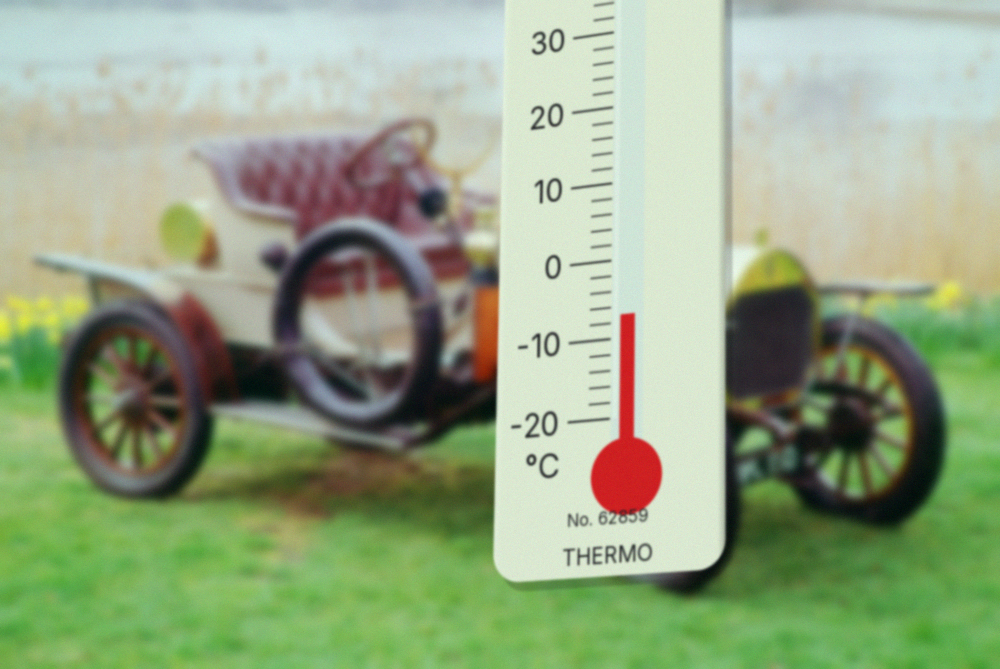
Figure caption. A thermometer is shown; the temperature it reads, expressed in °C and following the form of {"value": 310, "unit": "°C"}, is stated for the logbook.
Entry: {"value": -7, "unit": "°C"}
